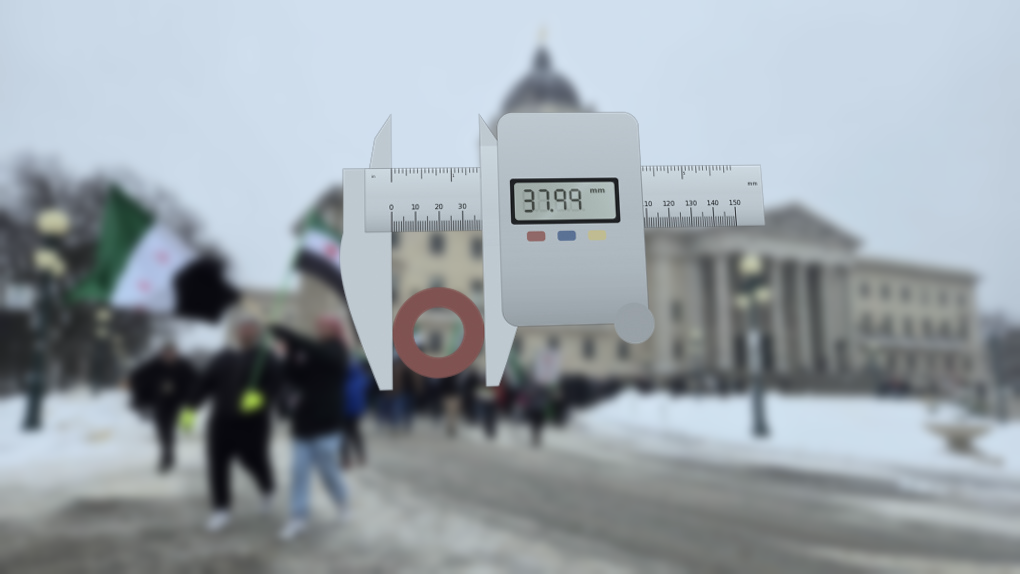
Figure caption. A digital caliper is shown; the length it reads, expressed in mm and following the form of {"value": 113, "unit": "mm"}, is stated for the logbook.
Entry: {"value": 37.99, "unit": "mm"}
